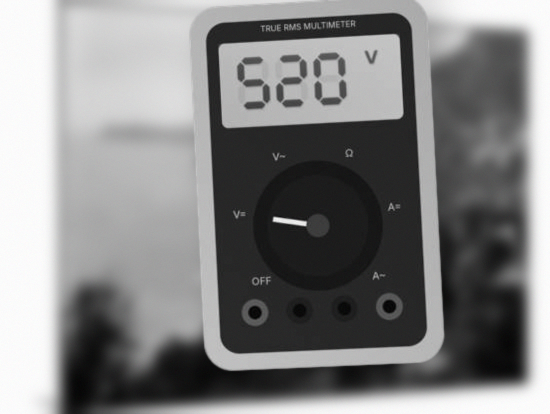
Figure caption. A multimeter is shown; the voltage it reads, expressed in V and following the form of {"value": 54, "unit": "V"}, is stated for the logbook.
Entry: {"value": 520, "unit": "V"}
